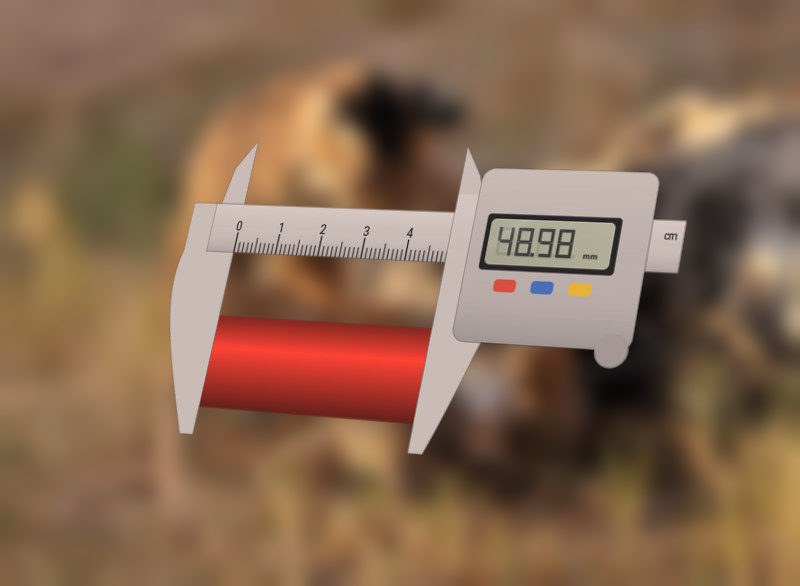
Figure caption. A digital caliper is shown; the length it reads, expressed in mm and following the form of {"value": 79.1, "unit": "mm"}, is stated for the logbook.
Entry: {"value": 48.98, "unit": "mm"}
